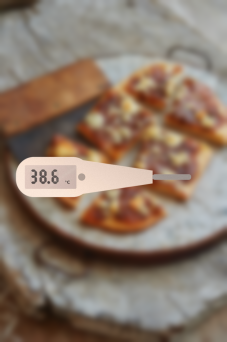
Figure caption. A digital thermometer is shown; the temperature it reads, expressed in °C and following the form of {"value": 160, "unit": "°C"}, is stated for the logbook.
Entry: {"value": 38.6, "unit": "°C"}
